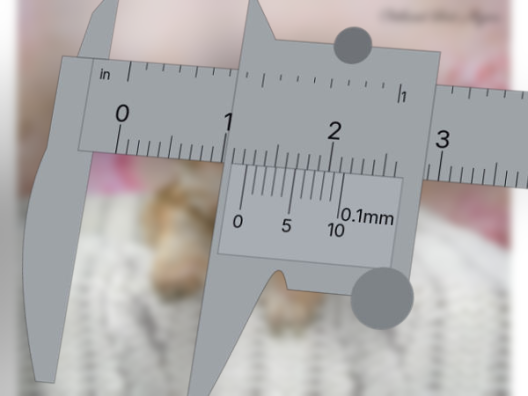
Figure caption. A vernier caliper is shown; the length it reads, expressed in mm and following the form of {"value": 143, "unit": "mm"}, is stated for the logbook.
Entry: {"value": 12.4, "unit": "mm"}
